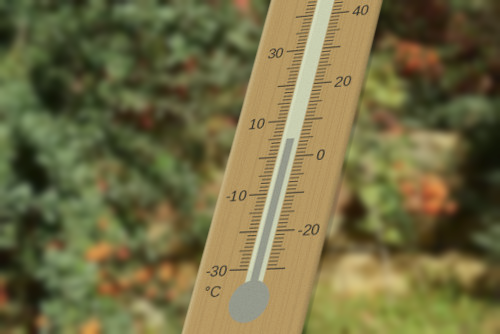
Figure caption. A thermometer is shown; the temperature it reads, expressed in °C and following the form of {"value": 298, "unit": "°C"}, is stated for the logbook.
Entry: {"value": 5, "unit": "°C"}
